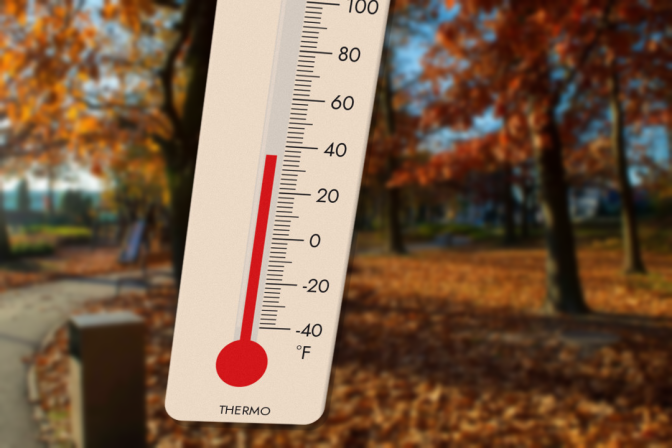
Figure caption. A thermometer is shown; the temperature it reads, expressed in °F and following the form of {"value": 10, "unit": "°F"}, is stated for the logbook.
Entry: {"value": 36, "unit": "°F"}
